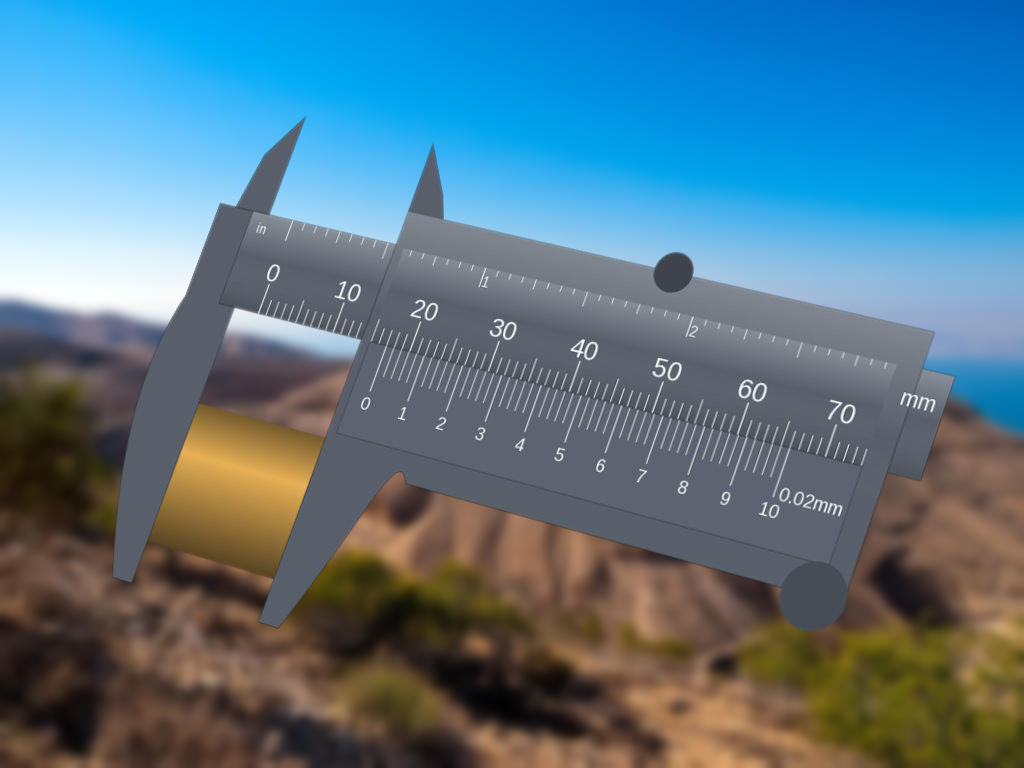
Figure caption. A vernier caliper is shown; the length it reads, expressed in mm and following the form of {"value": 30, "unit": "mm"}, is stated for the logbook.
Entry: {"value": 17.0, "unit": "mm"}
